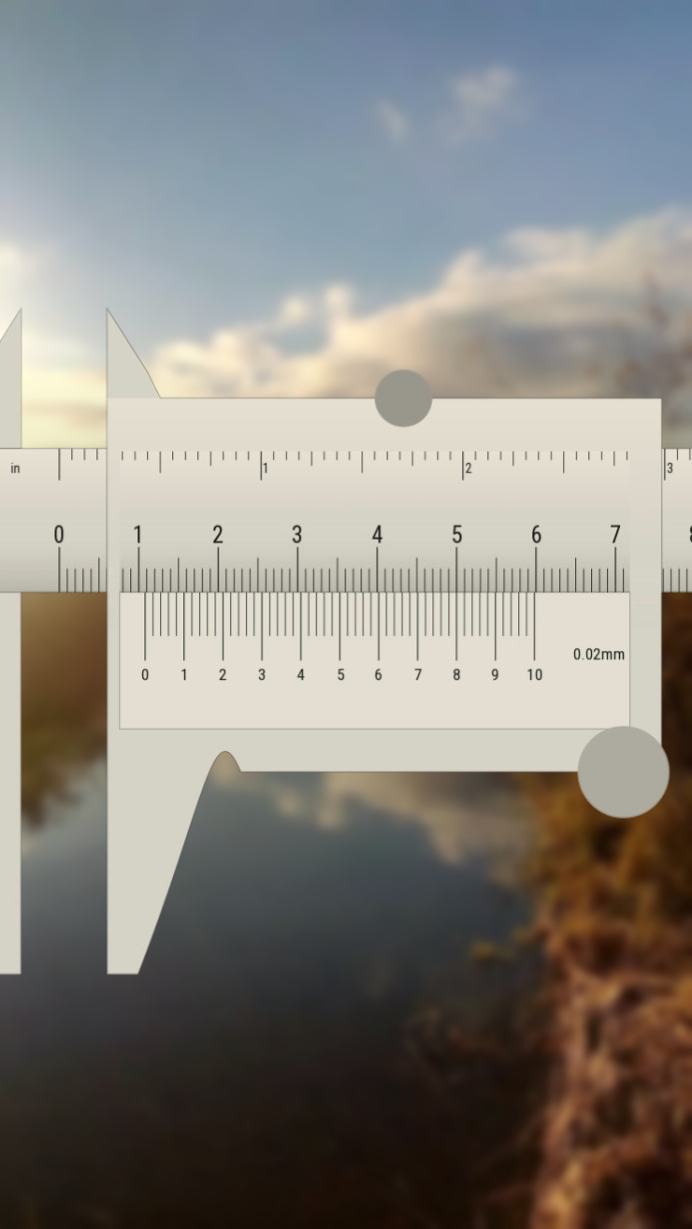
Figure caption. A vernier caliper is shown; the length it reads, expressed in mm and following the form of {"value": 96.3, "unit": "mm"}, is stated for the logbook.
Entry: {"value": 10.8, "unit": "mm"}
